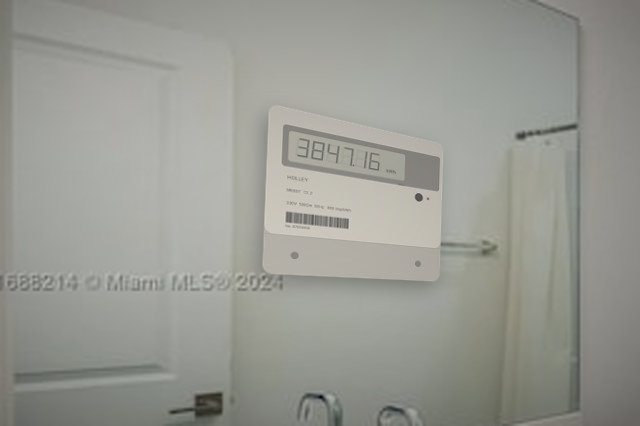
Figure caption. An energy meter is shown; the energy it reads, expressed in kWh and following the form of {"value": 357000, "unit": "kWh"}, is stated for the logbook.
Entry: {"value": 3847.16, "unit": "kWh"}
